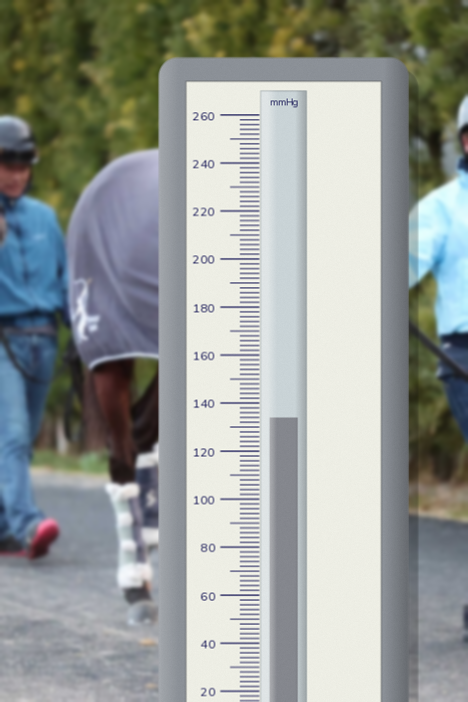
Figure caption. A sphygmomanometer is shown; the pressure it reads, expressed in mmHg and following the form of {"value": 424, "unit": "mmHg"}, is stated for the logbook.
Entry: {"value": 134, "unit": "mmHg"}
